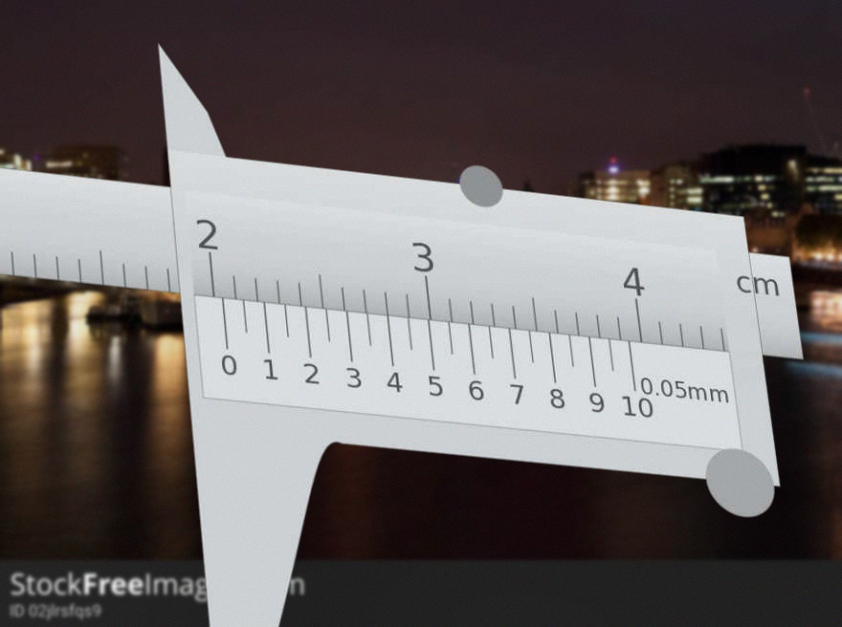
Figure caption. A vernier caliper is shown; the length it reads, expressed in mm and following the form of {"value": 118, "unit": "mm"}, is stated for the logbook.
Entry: {"value": 20.4, "unit": "mm"}
